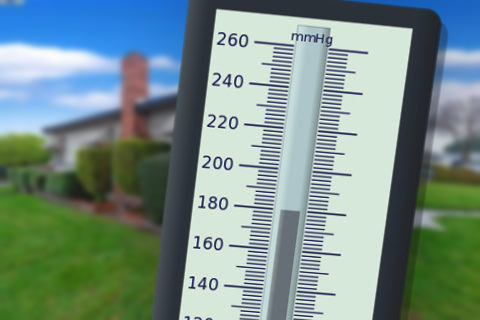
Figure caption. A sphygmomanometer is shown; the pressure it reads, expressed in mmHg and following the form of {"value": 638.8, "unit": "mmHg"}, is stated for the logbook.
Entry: {"value": 180, "unit": "mmHg"}
